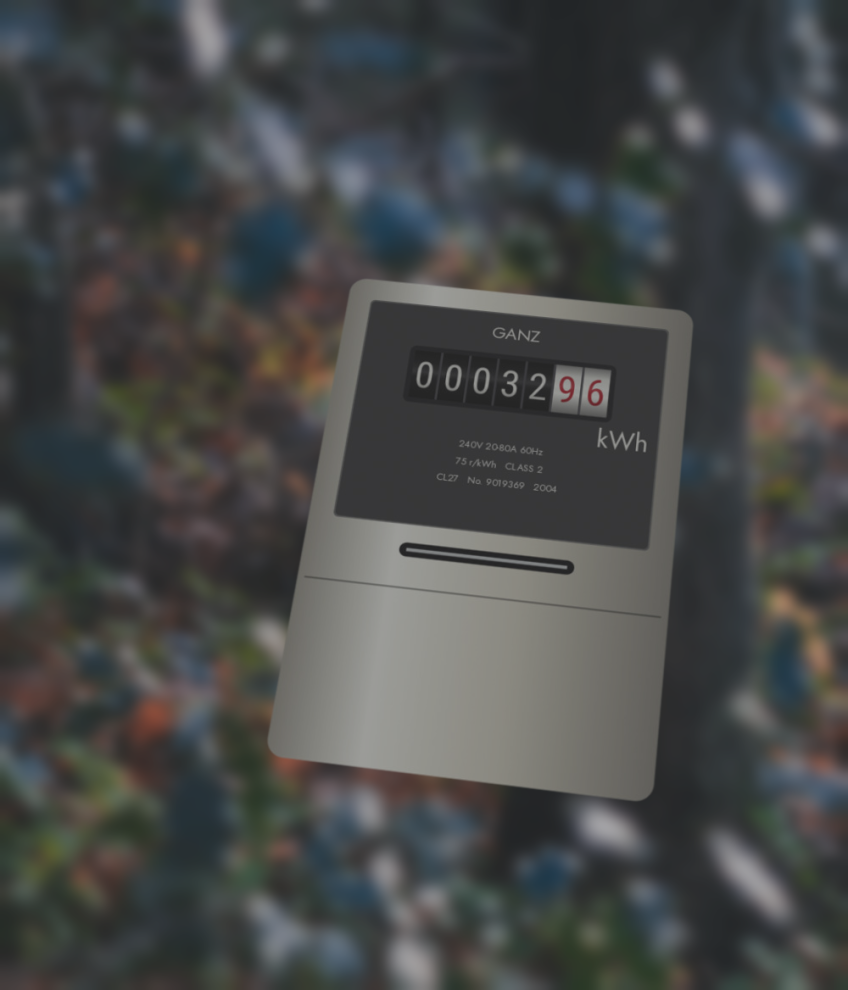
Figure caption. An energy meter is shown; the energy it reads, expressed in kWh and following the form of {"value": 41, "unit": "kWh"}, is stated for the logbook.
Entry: {"value": 32.96, "unit": "kWh"}
